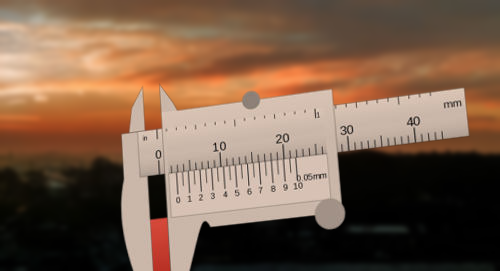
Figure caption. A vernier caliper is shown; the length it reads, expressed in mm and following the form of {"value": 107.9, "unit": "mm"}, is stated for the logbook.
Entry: {"value": 2.8, "unit": "mm"}
